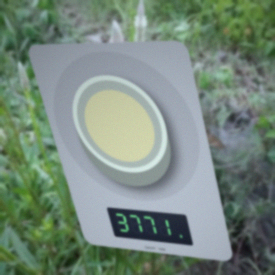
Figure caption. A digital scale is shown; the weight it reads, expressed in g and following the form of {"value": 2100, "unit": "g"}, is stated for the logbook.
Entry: {"value": 3771, "unit": "g"}
